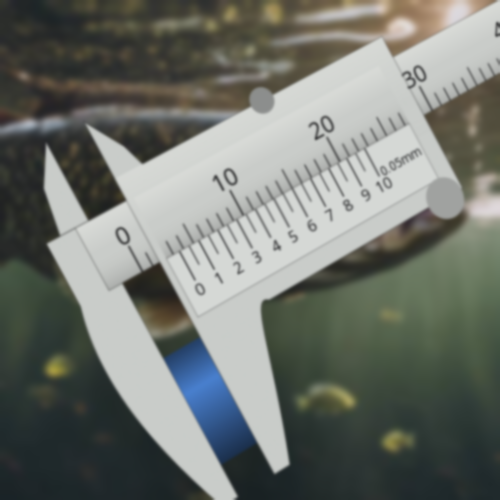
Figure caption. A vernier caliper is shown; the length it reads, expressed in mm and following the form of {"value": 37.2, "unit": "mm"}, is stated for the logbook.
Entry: {"value": 3.6, "unit": "mm"}
